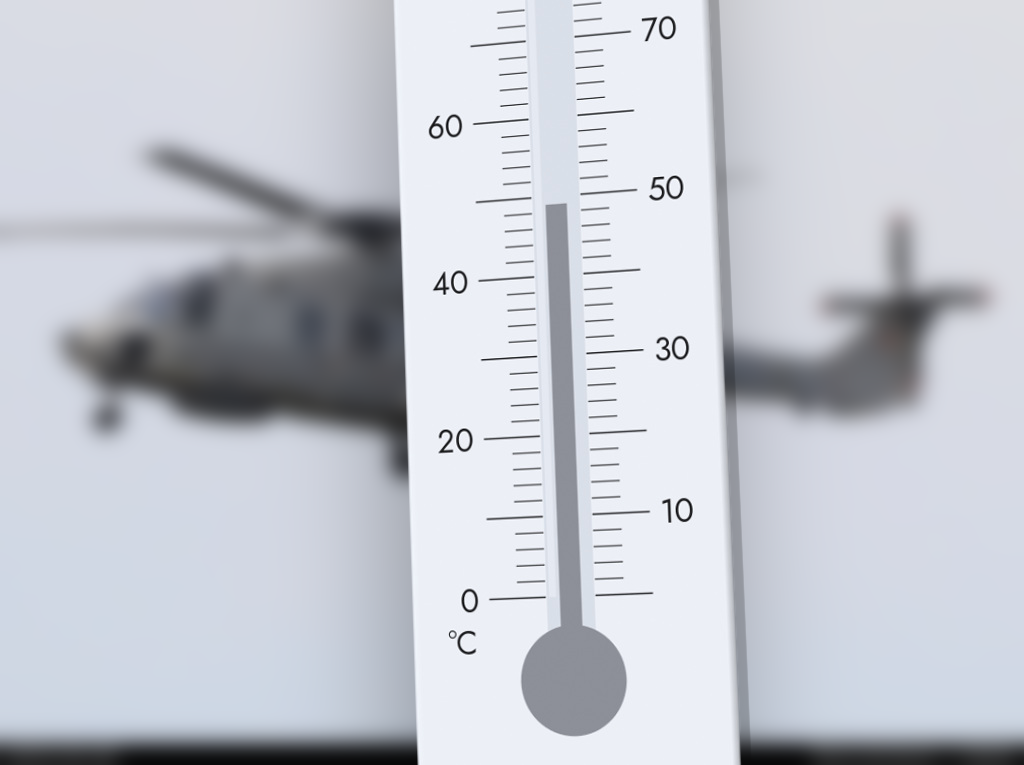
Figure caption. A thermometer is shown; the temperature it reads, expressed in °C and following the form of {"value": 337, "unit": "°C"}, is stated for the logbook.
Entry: {"value": 49, "unit": "°C"}
